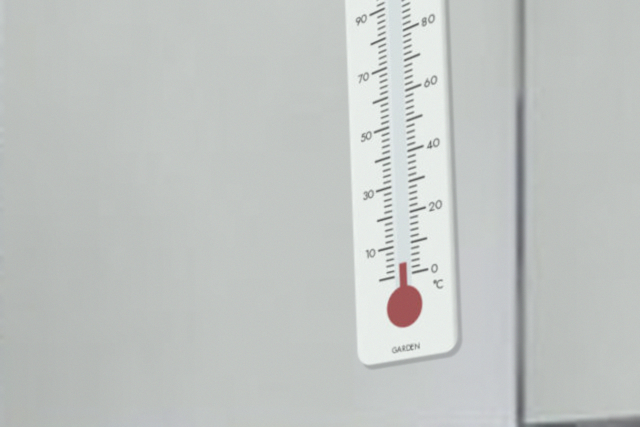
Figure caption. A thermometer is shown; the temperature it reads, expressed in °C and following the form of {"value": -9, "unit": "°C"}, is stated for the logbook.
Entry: {"value": 4, "unit": "°C"}
